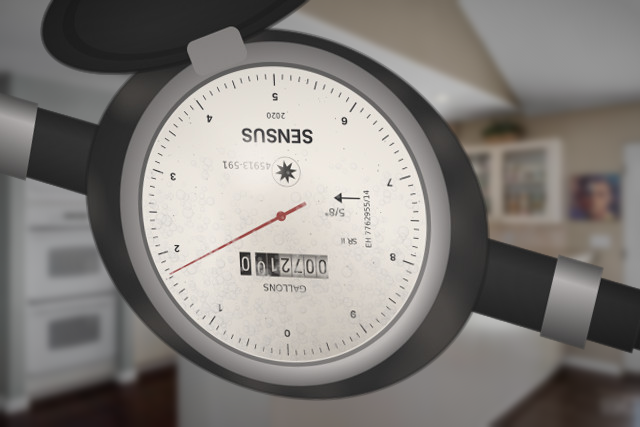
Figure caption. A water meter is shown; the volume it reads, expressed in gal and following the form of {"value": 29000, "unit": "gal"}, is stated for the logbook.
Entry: {"value": 72101.7, "unit": "gal"}
